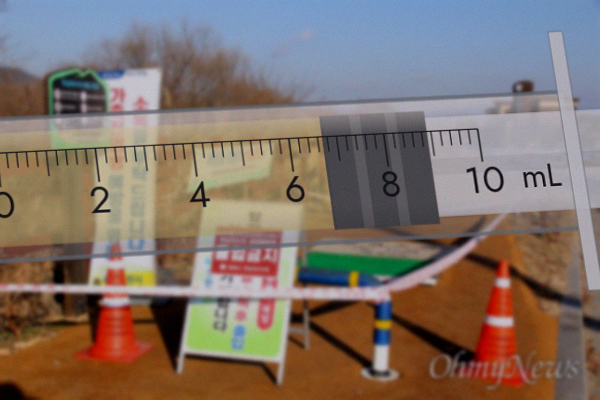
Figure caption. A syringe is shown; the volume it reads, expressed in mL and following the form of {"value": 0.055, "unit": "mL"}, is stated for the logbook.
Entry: {"value": 6.7, "unit": "mL"}
